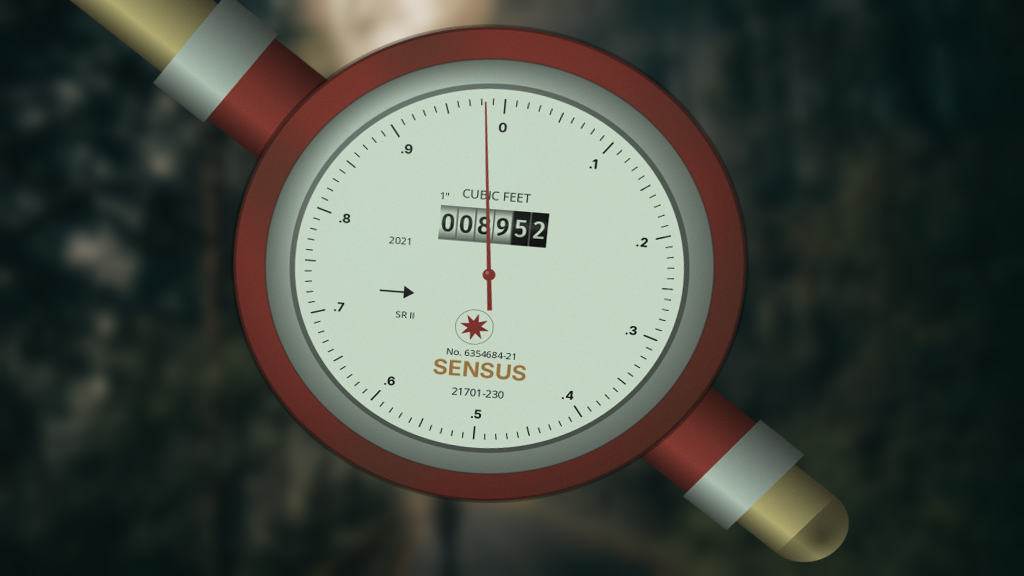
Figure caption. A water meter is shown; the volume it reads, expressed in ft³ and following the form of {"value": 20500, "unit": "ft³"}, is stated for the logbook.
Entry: {"value": 8951.98, "unit": "ft³"}
